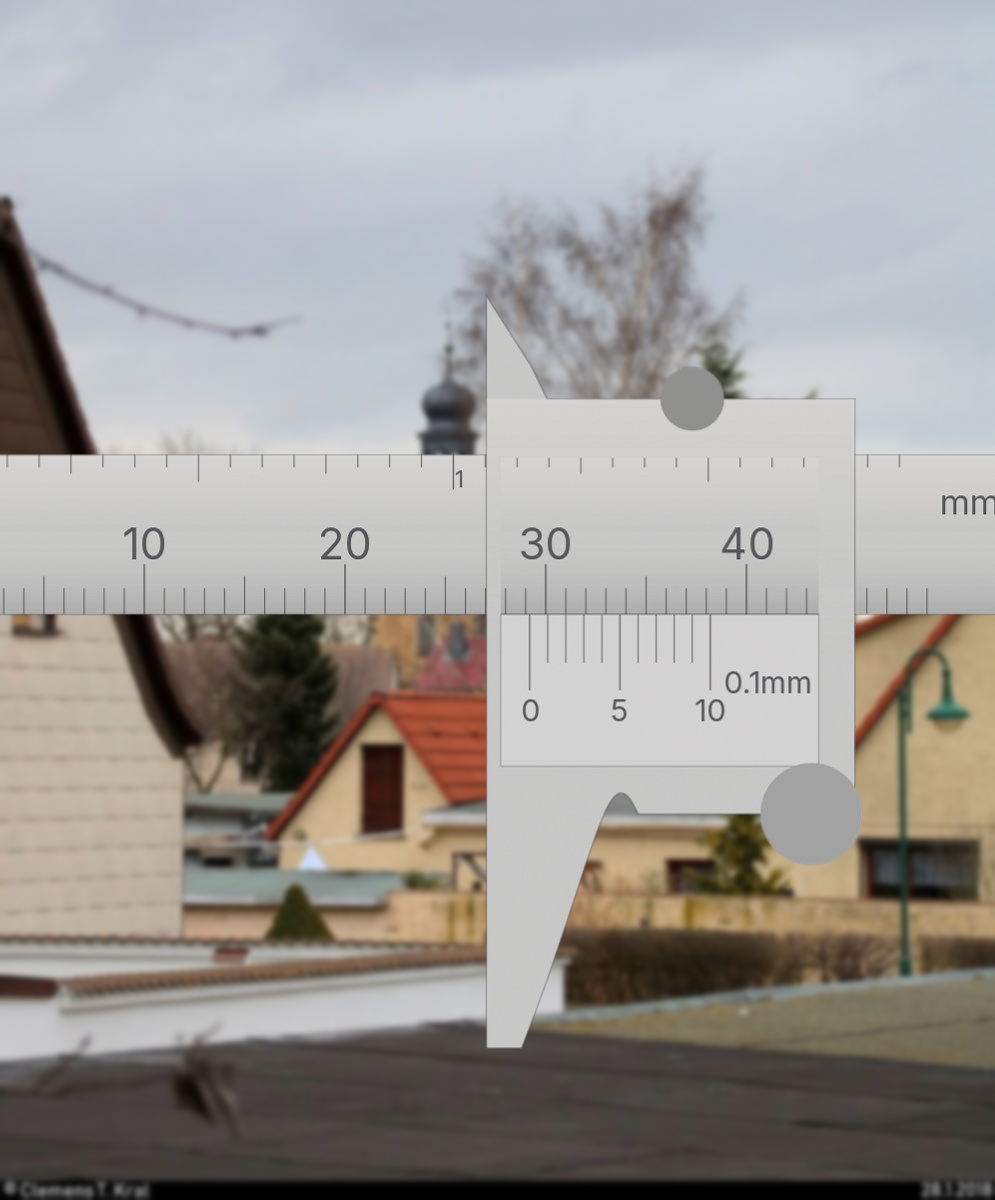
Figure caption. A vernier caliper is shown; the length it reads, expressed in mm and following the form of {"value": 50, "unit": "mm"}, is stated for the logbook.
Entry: {"value": 29.2, "unit": "mm"}
